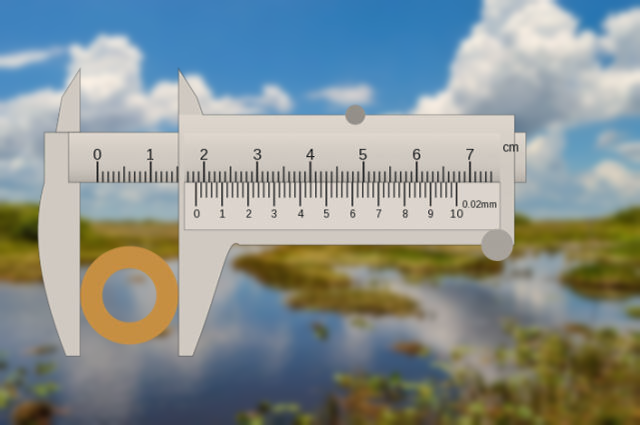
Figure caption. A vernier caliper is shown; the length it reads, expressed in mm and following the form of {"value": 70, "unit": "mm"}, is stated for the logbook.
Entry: {"value": 18.5, "unit": "mm"}
